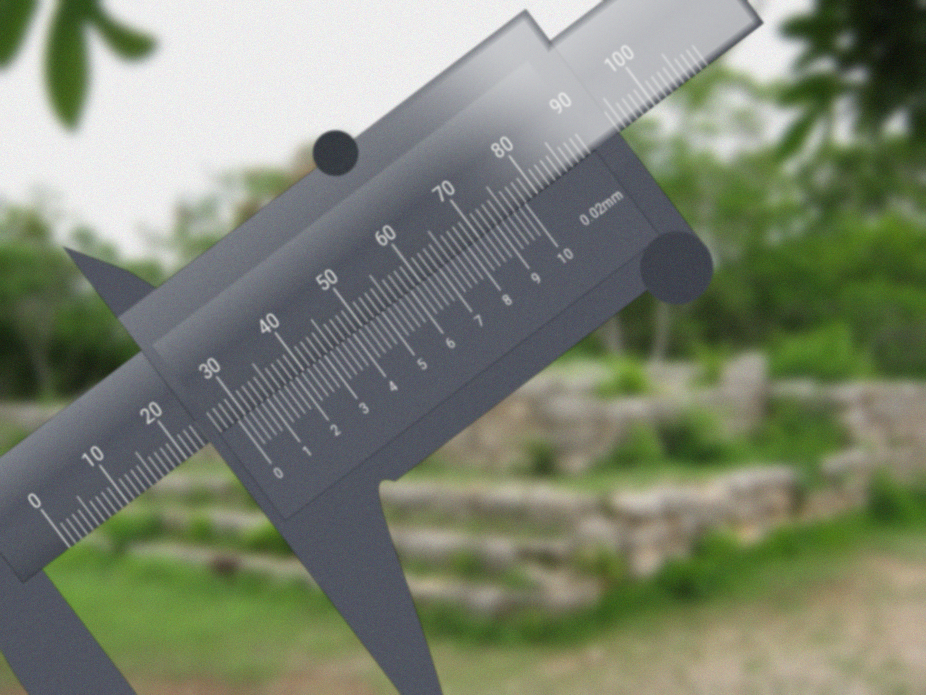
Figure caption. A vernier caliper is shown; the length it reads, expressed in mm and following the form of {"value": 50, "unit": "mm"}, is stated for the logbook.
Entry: {"value": 28.8, "unit": "mm"}
